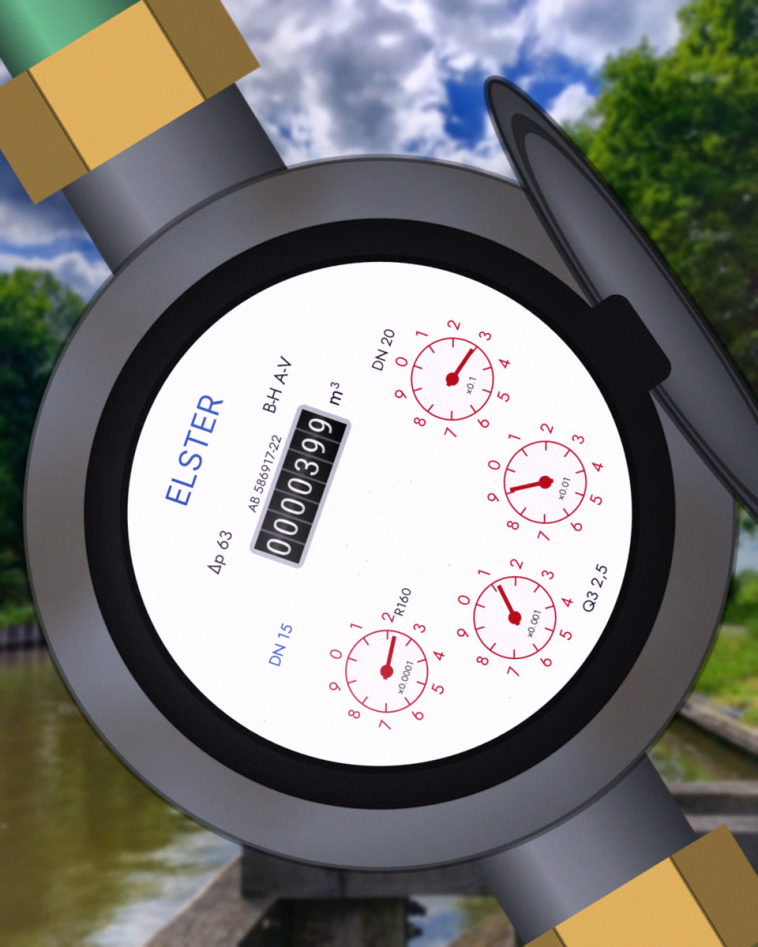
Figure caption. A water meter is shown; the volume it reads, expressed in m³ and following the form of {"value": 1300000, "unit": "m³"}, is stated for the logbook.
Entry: {"value": 399.2912, "unit": "m³"}
